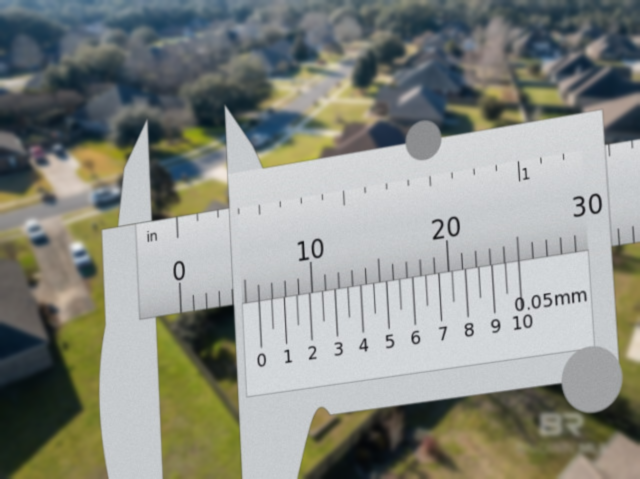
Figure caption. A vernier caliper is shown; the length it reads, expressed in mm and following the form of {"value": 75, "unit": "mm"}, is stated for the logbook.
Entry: {"value": 6.0, "unit": "mm"}
